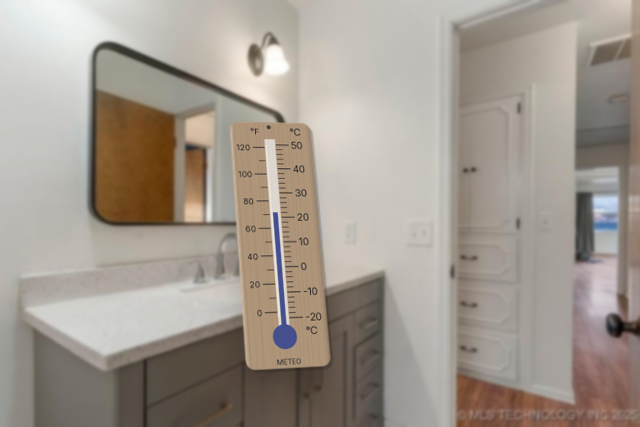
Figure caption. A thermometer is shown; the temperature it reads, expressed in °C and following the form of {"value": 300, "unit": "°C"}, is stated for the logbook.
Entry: {"value": 22, "unit": "°C"}
